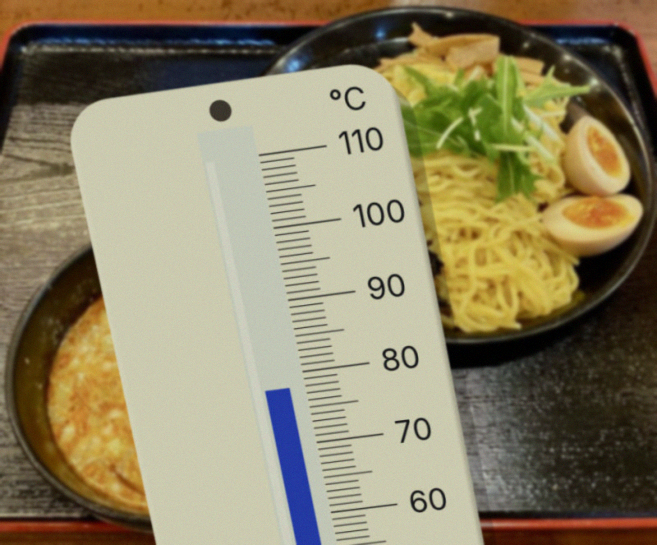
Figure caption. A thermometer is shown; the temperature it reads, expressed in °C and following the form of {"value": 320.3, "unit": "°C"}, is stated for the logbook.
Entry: {"value": 78, "unit": "°C"}
